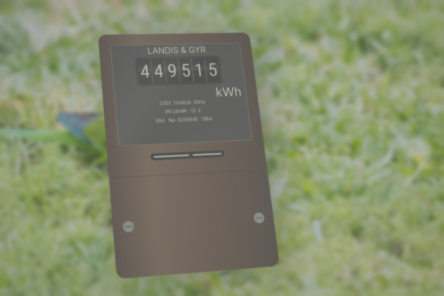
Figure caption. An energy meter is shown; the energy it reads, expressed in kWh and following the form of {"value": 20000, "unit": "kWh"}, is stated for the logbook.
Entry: {"value": 449515, "unit": "kWh"}
